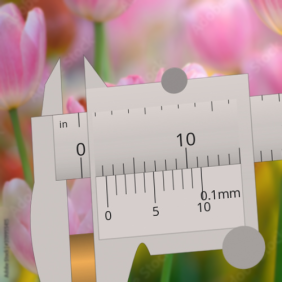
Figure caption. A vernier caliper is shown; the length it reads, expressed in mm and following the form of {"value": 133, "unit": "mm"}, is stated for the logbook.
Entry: {"value": 2.3, "unit": "mm"}
